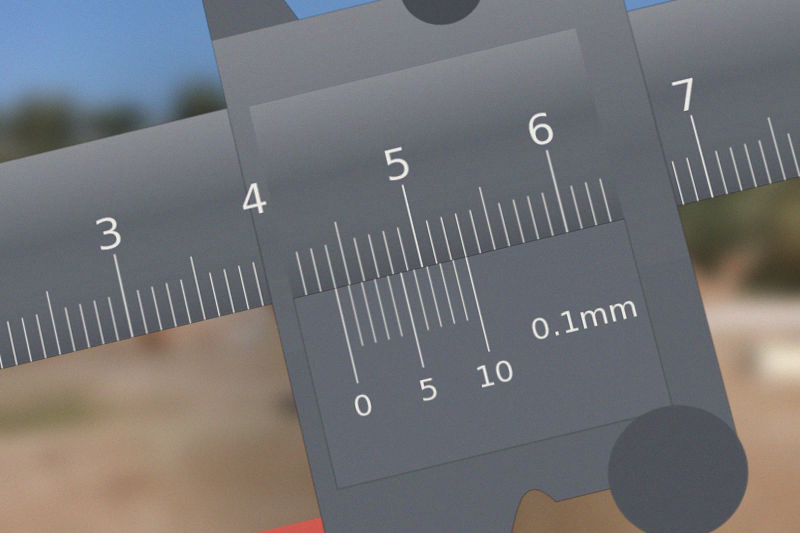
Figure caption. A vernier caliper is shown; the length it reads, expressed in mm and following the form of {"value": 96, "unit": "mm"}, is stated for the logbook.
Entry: {"value": 44.0, "unit": "mm"}
